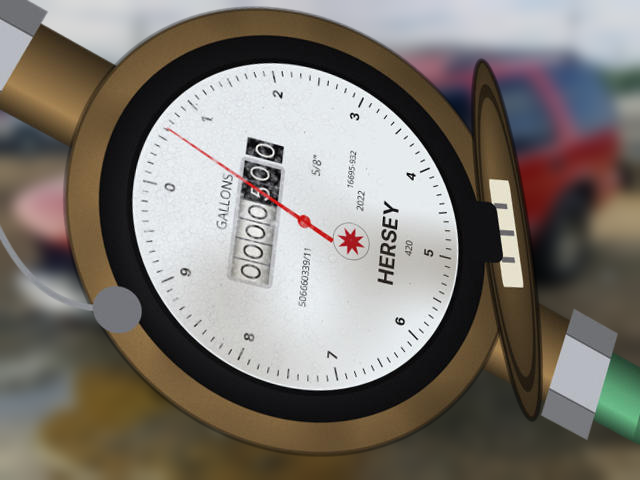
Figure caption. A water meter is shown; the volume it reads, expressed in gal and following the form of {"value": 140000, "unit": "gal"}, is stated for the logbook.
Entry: {"value": 500.6, "unit": "gal"}
